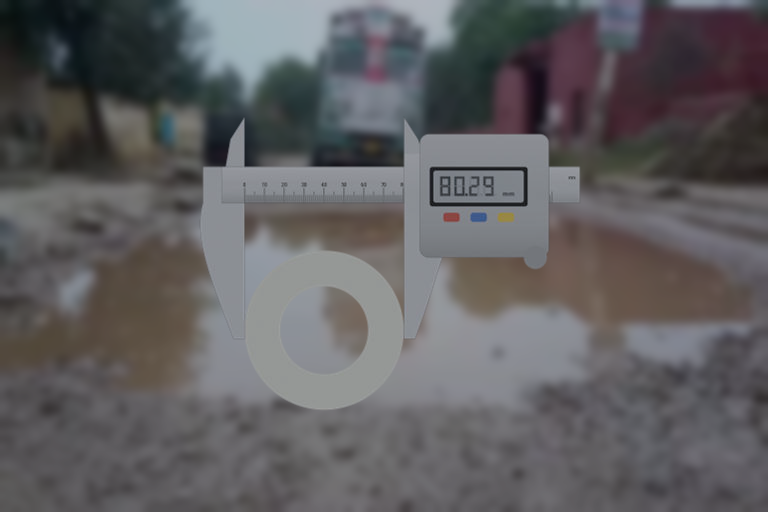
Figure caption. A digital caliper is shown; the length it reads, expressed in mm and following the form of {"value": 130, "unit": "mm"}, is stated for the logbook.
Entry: {"value": 80.29, "unit": "mm"}
